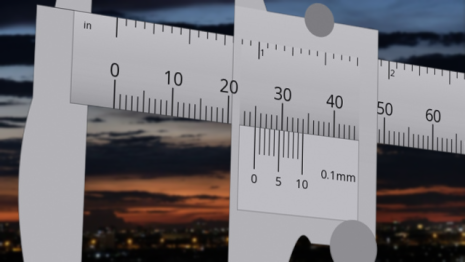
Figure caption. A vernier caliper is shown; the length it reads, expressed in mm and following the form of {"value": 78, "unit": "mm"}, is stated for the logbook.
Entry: {"value": 25.0, "unit": "mm"}
